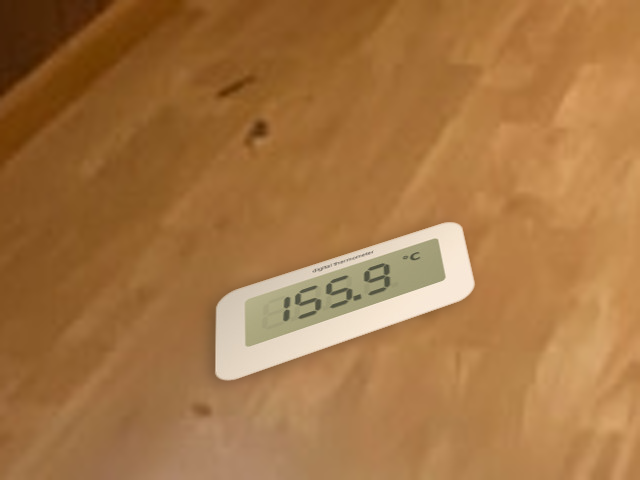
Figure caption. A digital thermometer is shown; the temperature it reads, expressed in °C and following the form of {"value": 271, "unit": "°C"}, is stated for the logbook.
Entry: {"value": 155.9, "unit": "°C"}
